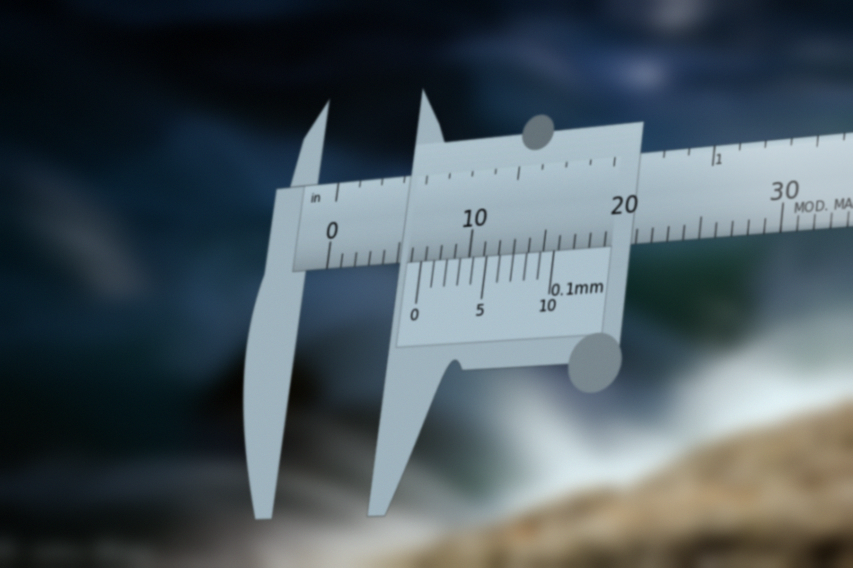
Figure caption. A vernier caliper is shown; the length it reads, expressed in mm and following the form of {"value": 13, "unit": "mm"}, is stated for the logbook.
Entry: {"value": 6.7, "unit": "mm"}
